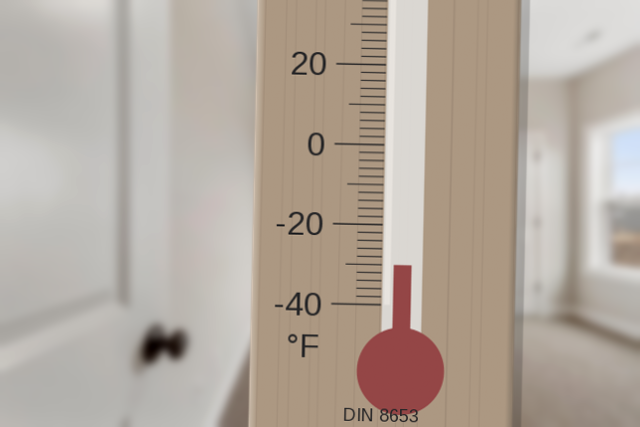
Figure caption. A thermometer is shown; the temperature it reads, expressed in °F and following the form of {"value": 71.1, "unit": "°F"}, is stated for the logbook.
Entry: {"value": -30, "unit": "°F"}
